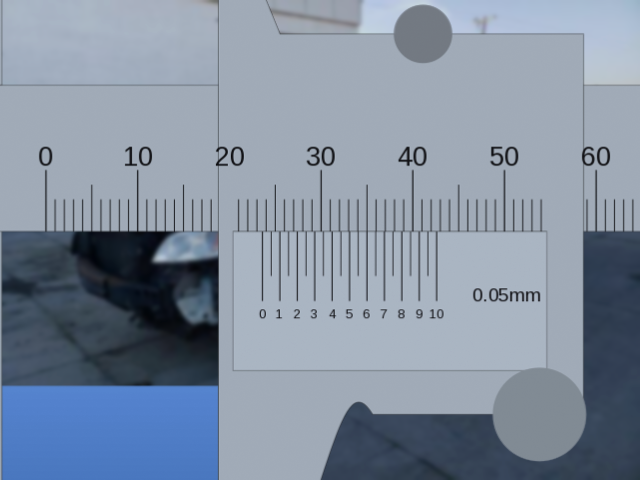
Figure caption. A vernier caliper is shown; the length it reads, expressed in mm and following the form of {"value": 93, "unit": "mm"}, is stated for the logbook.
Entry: {"value": 23.6, "unit": "mm"}
